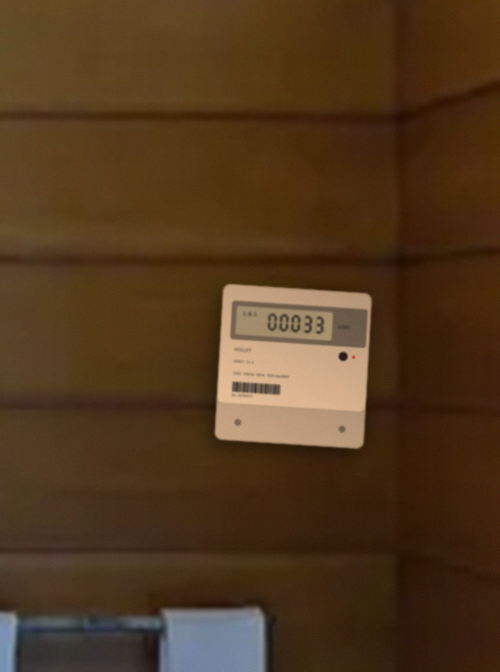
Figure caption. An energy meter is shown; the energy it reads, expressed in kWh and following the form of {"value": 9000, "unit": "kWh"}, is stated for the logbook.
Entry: {"value": 33, "unit": "kWh"}
